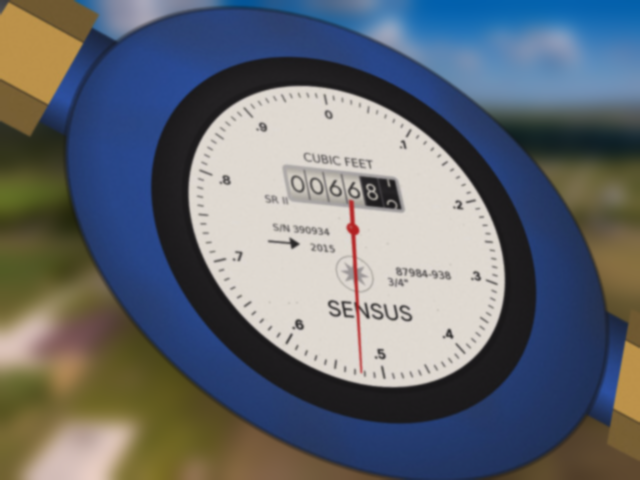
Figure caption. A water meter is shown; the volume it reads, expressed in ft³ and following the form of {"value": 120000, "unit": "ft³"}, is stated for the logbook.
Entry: {"value": 6681.52, "unit": "ft³"}
